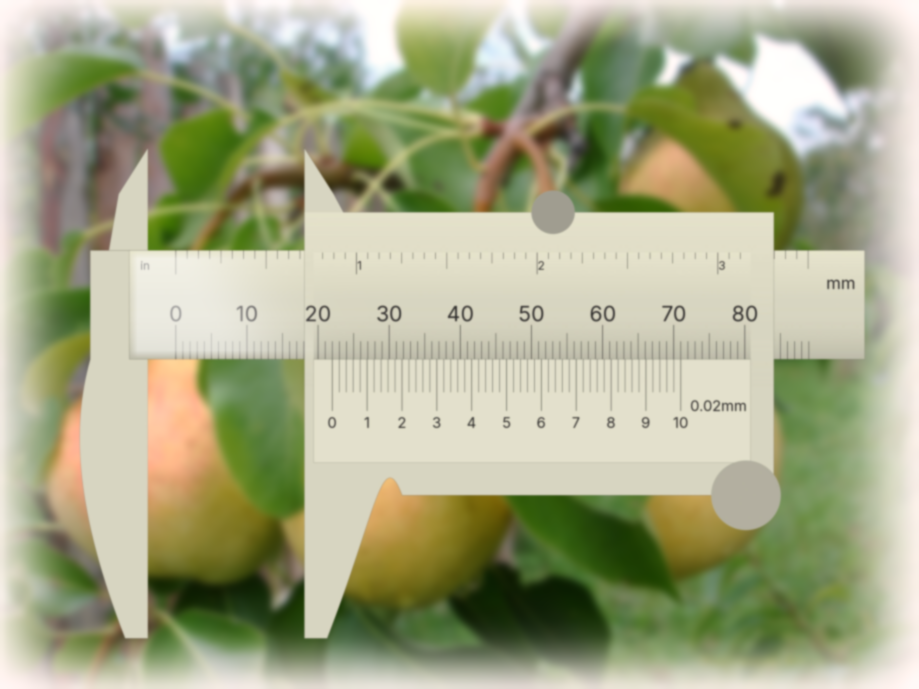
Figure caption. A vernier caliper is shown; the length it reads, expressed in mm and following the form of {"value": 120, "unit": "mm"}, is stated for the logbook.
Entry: {"value": 22.0, "unit": "mm"}
